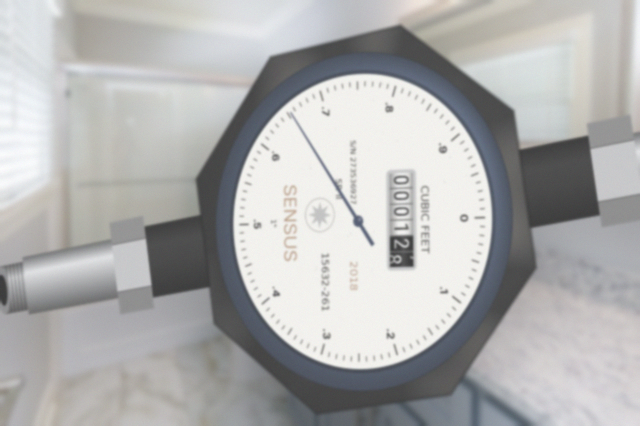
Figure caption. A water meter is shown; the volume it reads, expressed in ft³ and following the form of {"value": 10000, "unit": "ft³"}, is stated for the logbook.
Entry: {"value": 127.65, "unit": "ft³"}
